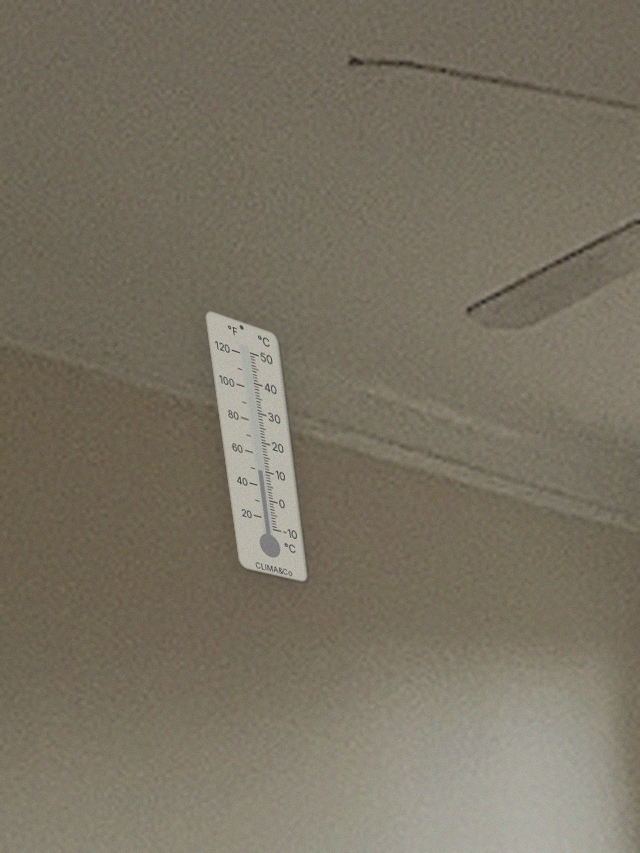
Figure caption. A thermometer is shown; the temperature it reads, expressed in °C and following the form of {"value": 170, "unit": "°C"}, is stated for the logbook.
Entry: {"value": 10, "unit": "°C"}
